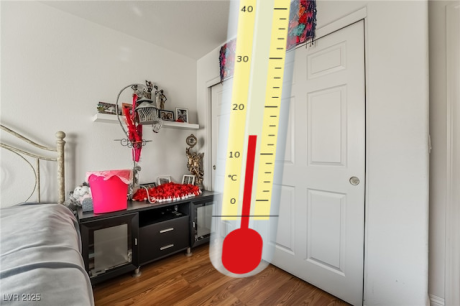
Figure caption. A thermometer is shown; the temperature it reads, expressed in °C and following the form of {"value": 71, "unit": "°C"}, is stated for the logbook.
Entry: {"value": 14, "unit": "°C"}
